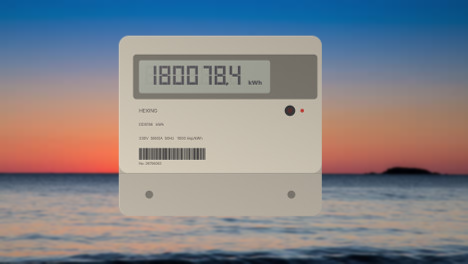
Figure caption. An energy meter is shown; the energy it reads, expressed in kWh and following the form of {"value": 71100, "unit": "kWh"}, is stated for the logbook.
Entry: {"value": 180078.4, "unit": "kWh"}
